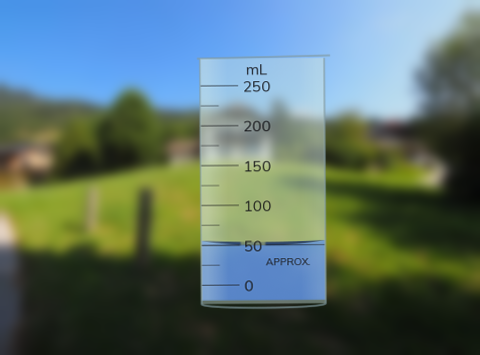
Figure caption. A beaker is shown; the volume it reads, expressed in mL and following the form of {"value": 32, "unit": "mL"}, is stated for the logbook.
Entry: {"value": 50, "unit": "mL"}
